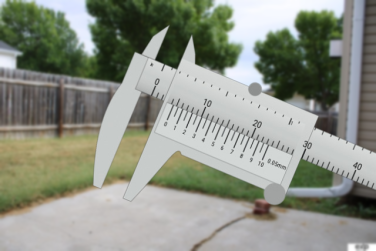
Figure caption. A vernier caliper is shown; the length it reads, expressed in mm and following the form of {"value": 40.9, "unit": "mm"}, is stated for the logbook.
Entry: {"value": 4.4, "unit": "mm"}
